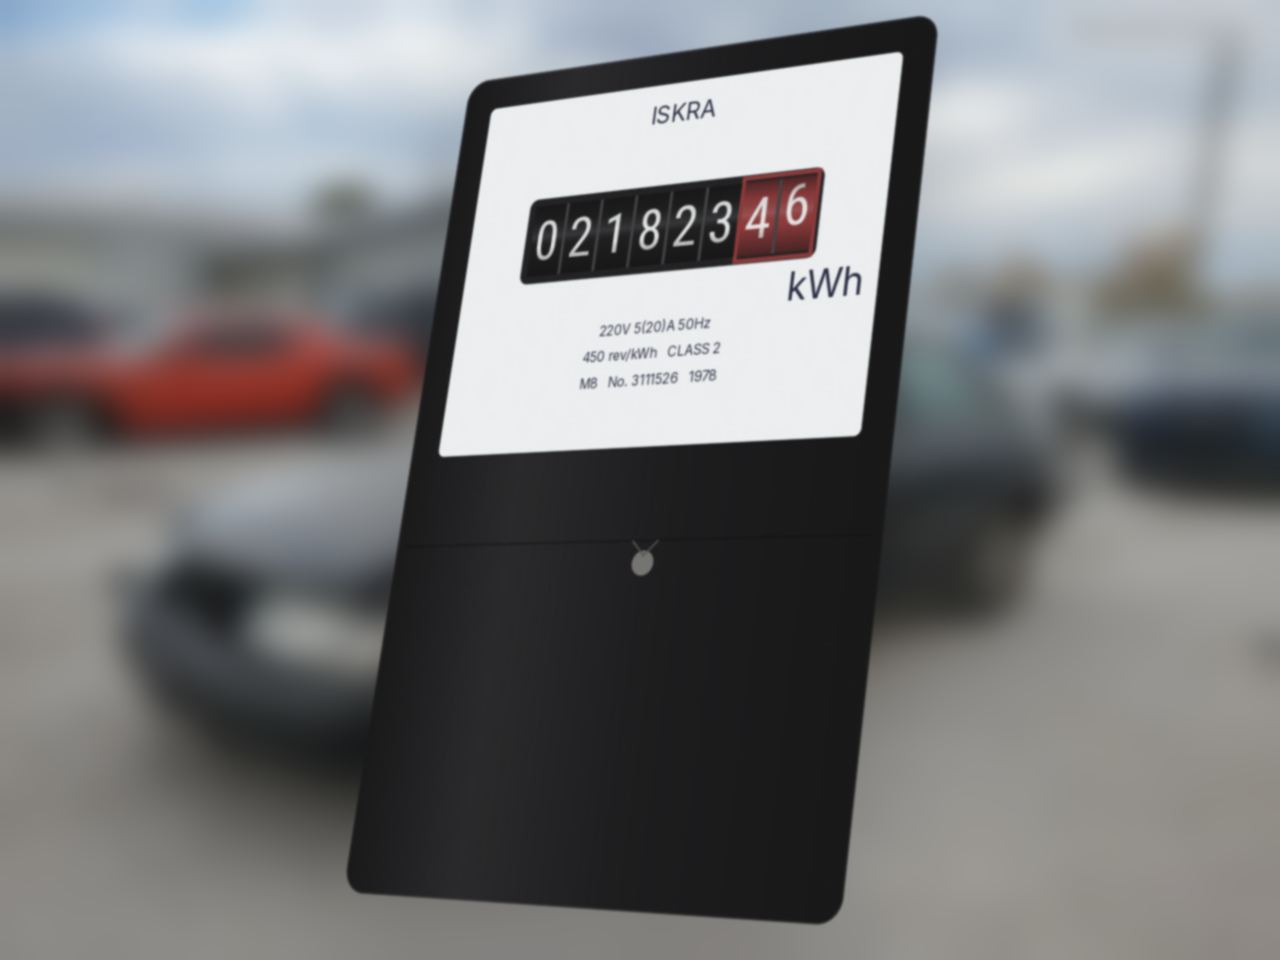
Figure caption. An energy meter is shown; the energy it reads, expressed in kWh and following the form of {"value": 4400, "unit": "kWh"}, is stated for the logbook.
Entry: {"value": 21823.46, "unit": "kWh"}
